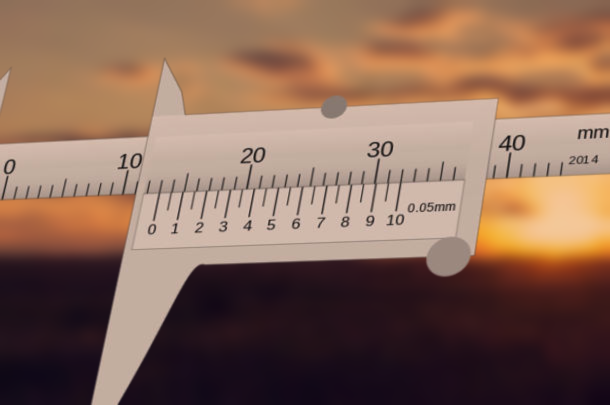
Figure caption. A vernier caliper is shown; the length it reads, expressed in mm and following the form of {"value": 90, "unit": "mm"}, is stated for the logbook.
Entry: {"value": 13.0, "unit": "mm"}
